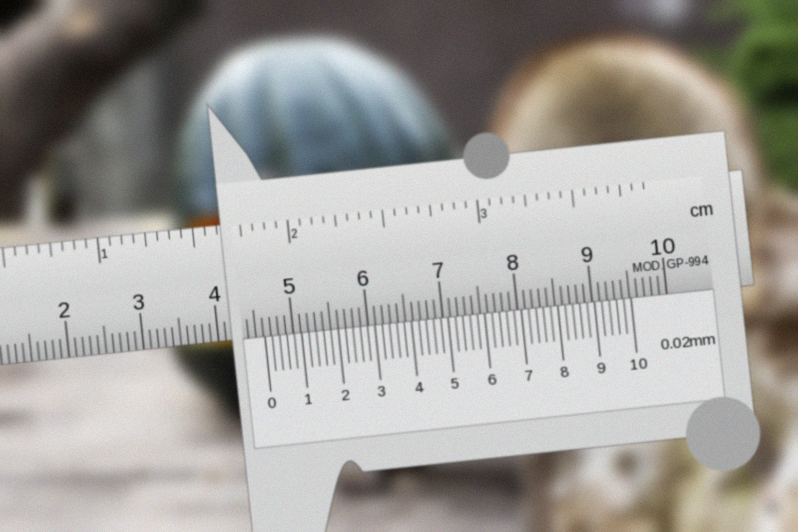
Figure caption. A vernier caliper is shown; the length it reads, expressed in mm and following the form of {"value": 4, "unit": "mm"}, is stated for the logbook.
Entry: {"value": 46.2, "unit": "mm"}
